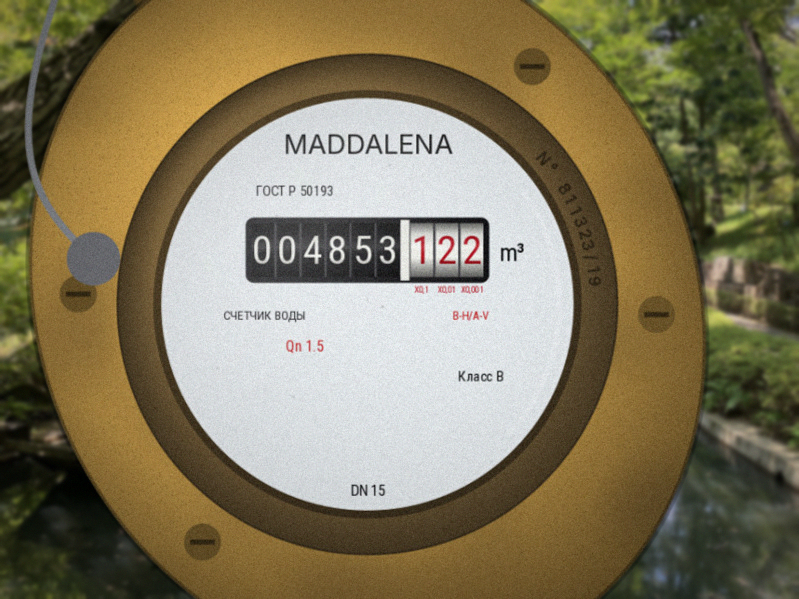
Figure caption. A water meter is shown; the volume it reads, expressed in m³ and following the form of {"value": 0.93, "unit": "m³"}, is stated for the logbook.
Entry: {"value": 4853.122, "unit": "m³"}
